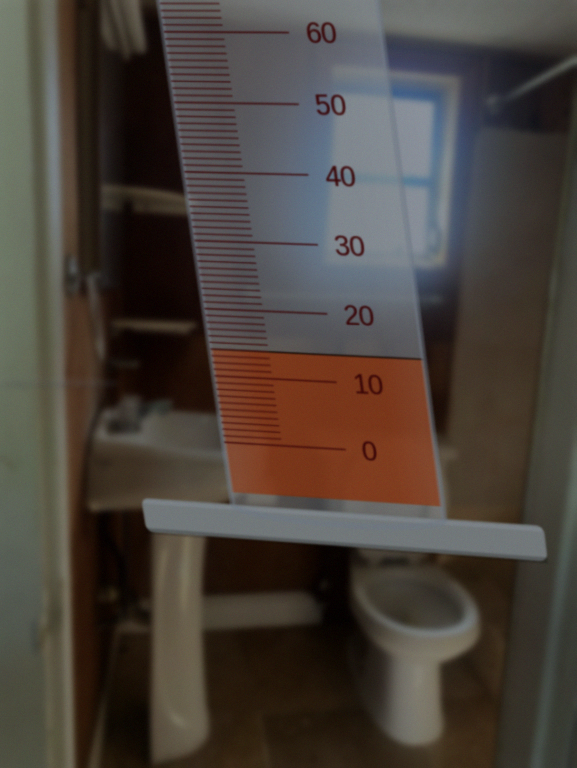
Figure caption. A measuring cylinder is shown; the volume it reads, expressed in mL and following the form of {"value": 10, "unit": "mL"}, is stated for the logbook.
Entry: {"value": 14, "unit": "mL"}
